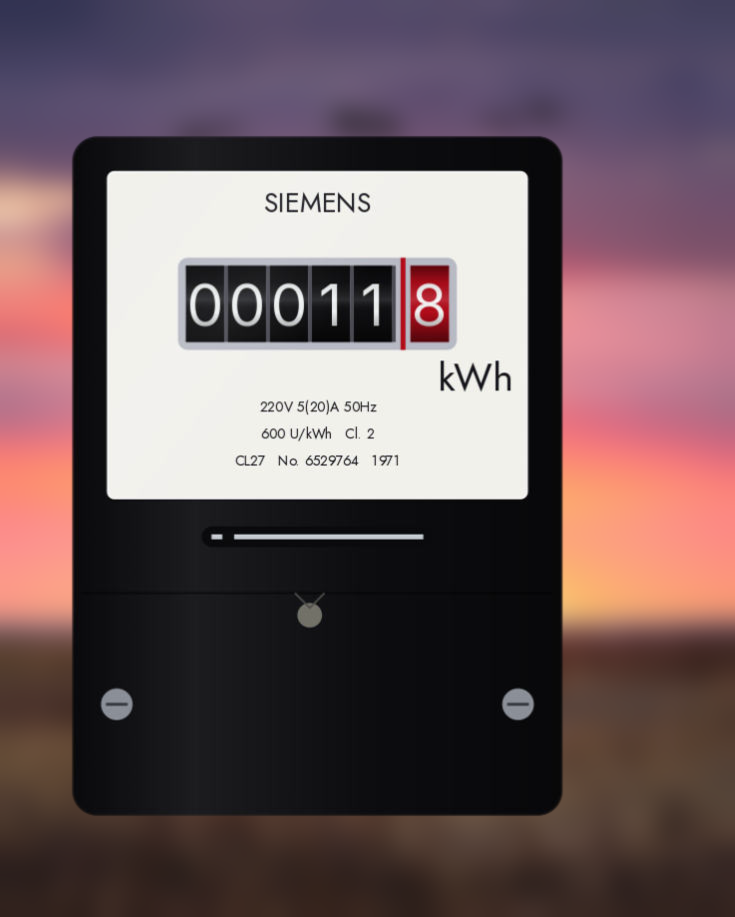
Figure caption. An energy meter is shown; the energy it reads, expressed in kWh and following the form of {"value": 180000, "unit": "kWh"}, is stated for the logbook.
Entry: {"value": 11.8, "unit": "kWh"}
